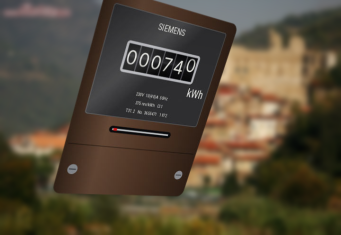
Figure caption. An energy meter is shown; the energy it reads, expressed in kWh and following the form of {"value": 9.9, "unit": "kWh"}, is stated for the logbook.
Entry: {"value": 740, "unit": "kWh"}
